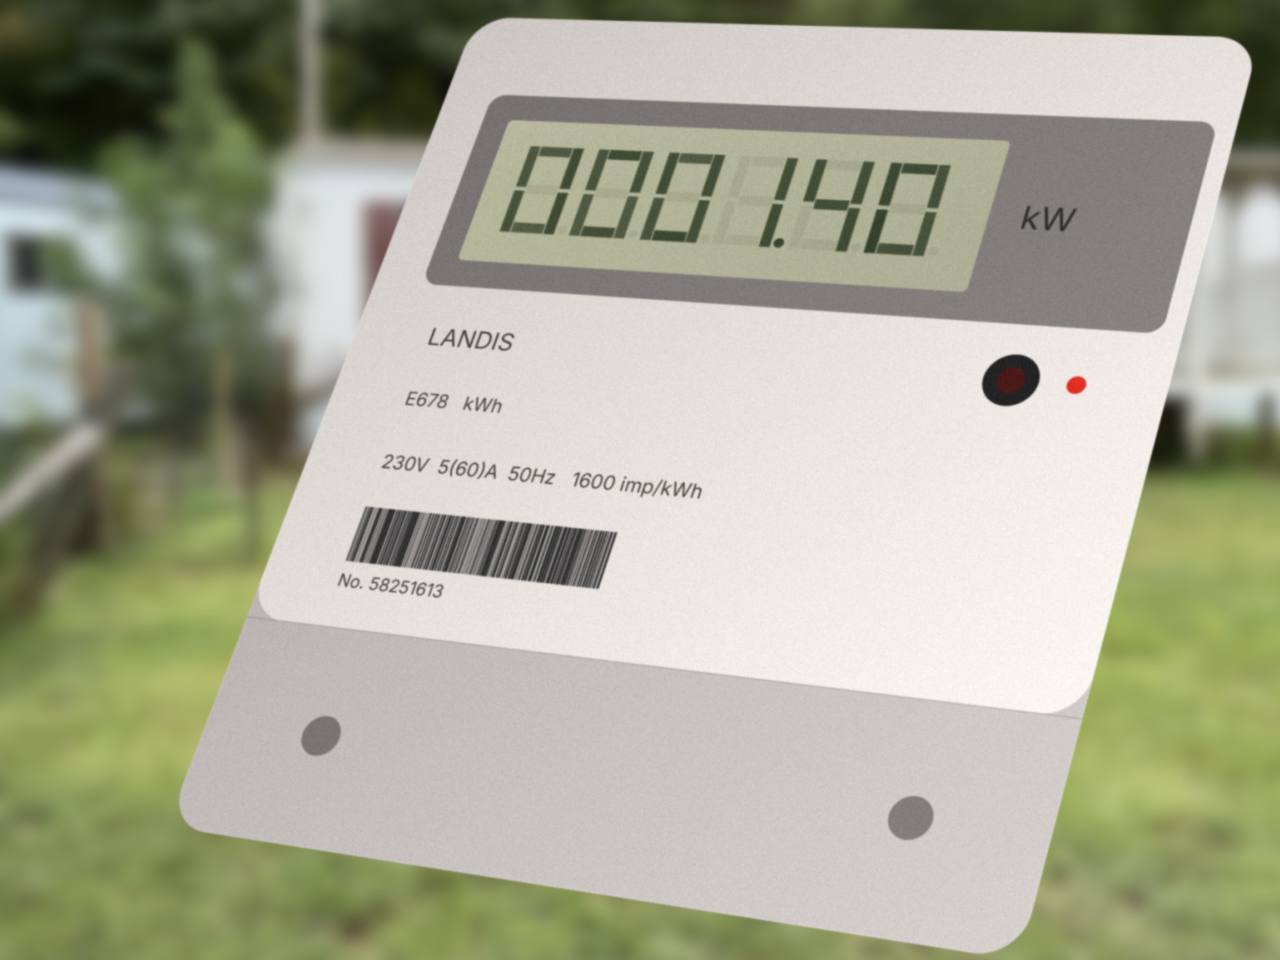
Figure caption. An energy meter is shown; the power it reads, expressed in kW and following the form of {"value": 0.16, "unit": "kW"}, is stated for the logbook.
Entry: {"value": 1.40, "unit": "kW"}
